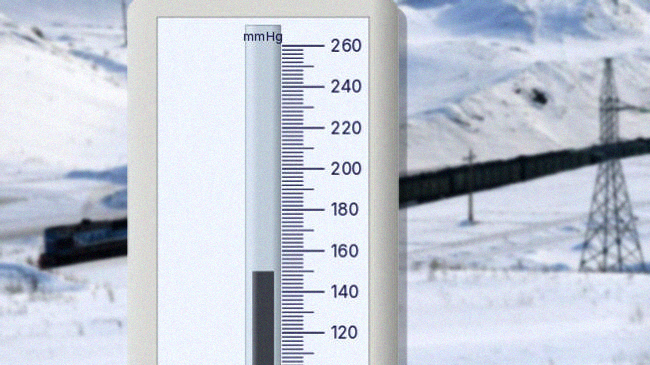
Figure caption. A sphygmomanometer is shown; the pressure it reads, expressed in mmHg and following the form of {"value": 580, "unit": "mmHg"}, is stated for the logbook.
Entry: {"value": 150, "unit": "mmHg"}
